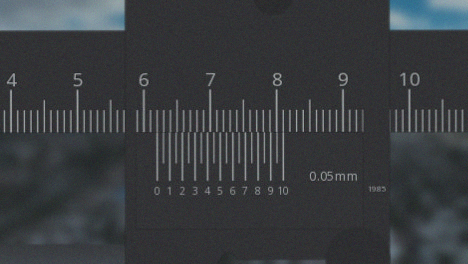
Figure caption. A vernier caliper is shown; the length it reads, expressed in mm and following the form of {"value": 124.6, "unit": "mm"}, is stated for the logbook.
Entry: {"value": 62.0, "unit": "mm"}
